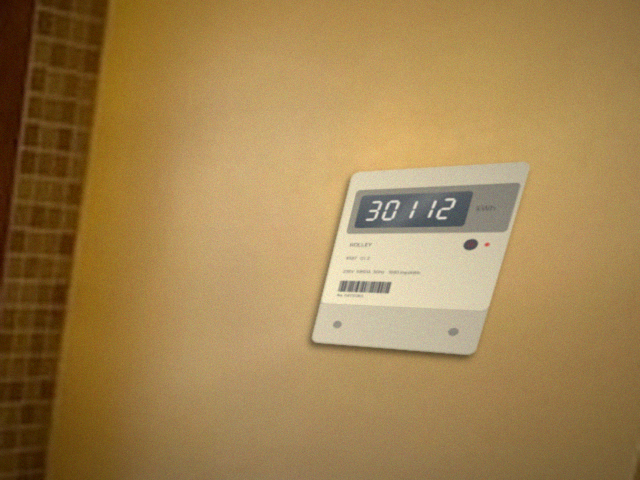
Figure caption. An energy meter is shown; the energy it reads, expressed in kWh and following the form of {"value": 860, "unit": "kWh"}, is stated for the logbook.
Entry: {"value": 30112, "unit": "kWh"}
